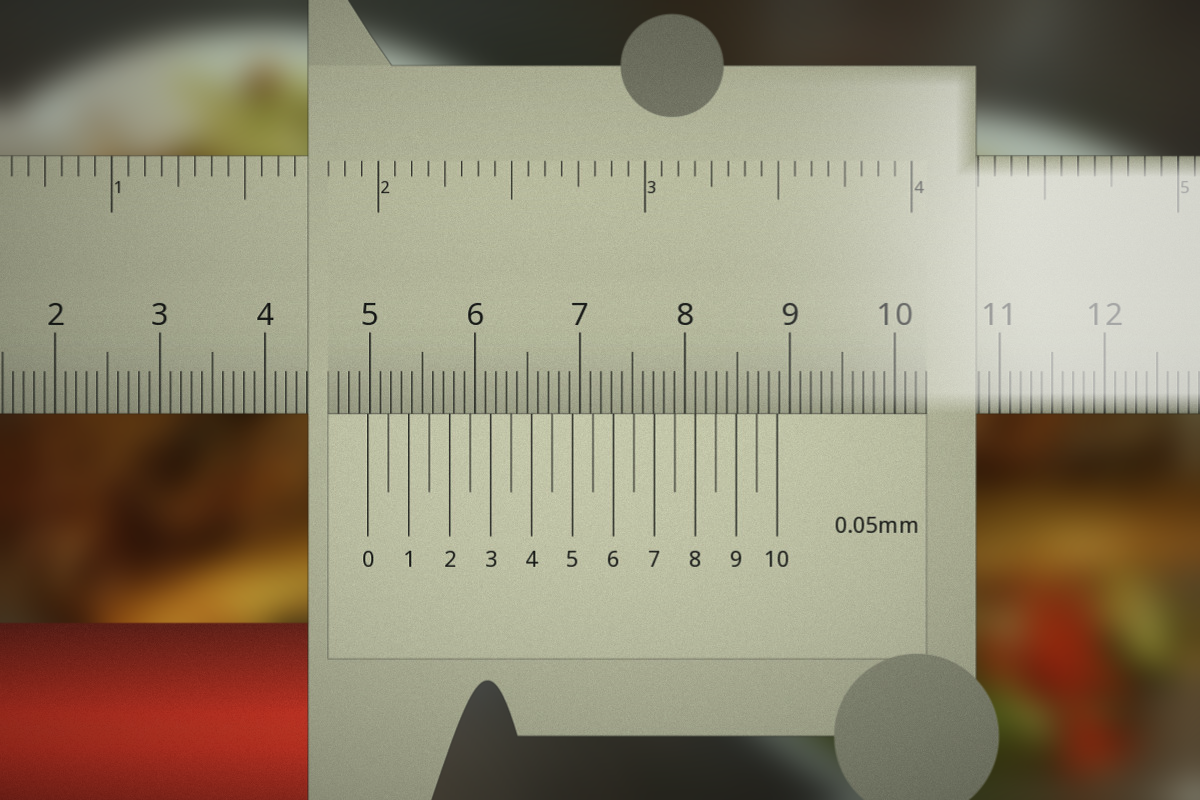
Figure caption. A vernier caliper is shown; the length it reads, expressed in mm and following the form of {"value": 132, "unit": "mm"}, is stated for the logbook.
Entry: {"value": 49.8, "unit": "mm"}
